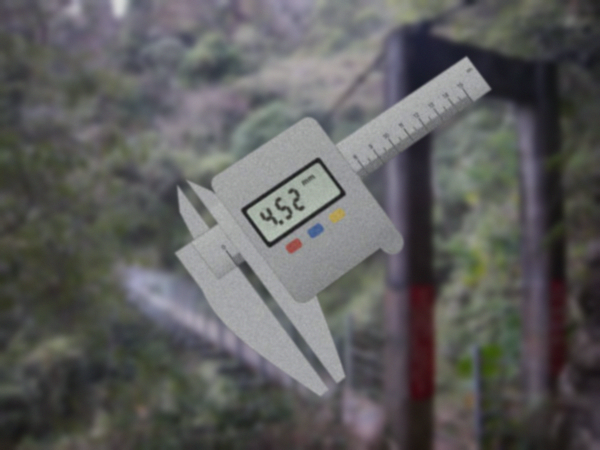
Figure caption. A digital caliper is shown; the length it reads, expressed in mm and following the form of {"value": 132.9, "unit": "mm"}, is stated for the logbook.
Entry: {"value": 4.52, "unit": "mm"}
